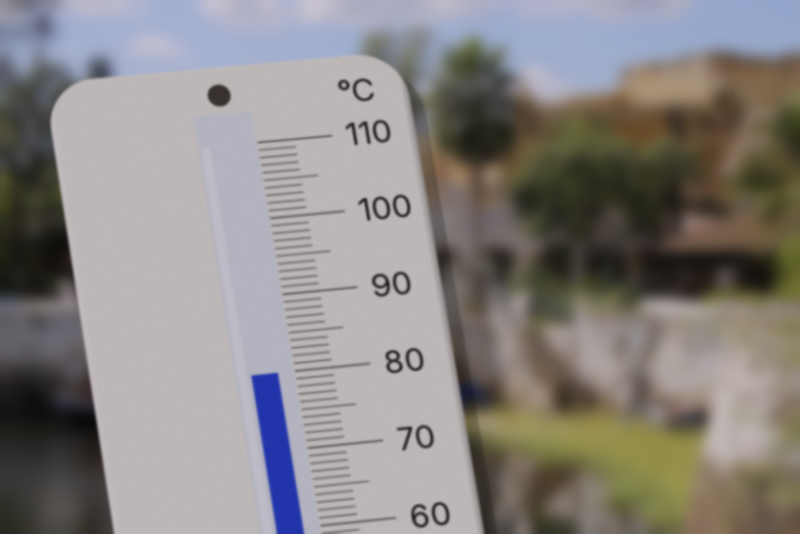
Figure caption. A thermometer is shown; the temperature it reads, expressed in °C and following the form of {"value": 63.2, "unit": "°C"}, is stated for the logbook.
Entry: {"value": 80, "unit": "°C"}
